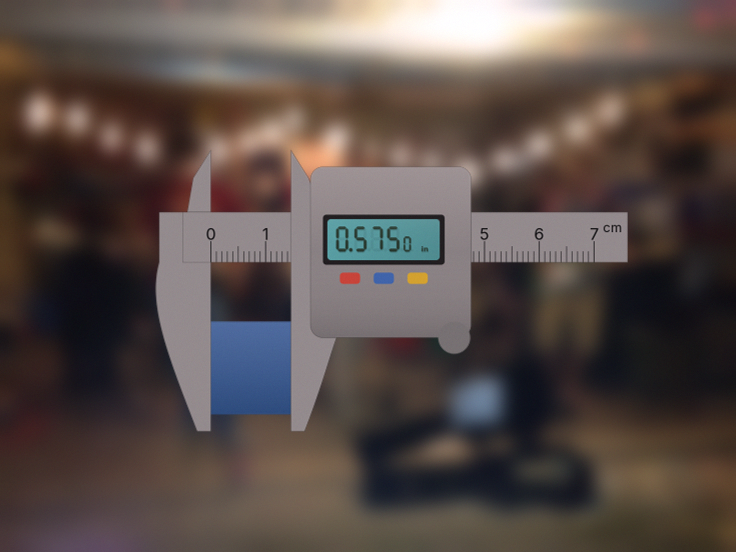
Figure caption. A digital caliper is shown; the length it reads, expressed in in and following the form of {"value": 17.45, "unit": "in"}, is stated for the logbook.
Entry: {"value": 0.5750, "unit": "in"}
